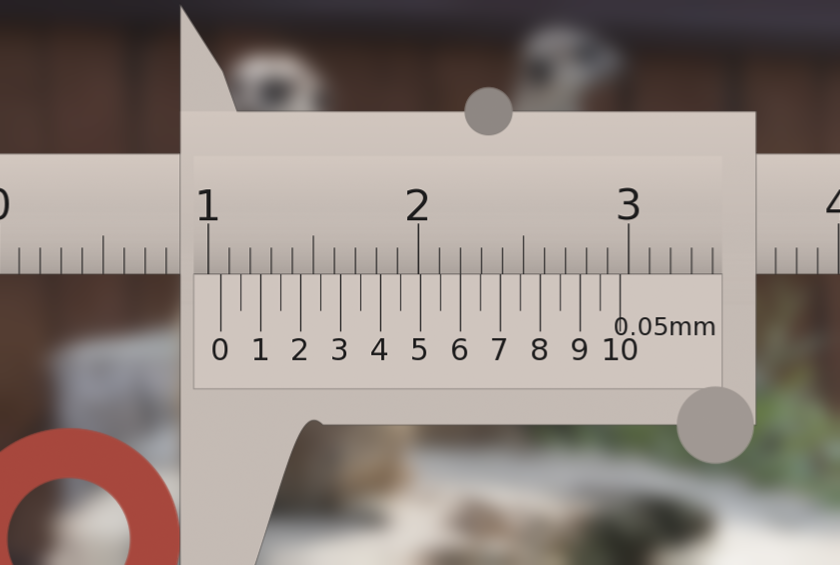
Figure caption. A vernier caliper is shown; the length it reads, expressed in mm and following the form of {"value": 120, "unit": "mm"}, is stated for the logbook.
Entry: {"value": 10.6, "unit": "mm"}
